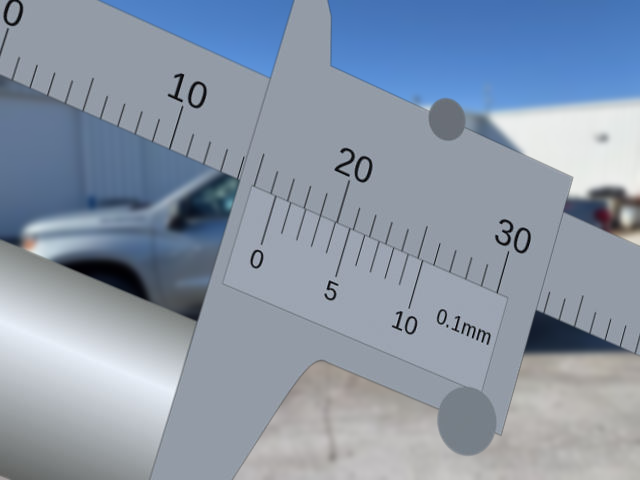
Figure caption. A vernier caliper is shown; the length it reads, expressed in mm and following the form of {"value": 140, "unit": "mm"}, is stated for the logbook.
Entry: {"value": 16.3, "unit": "mm"}
